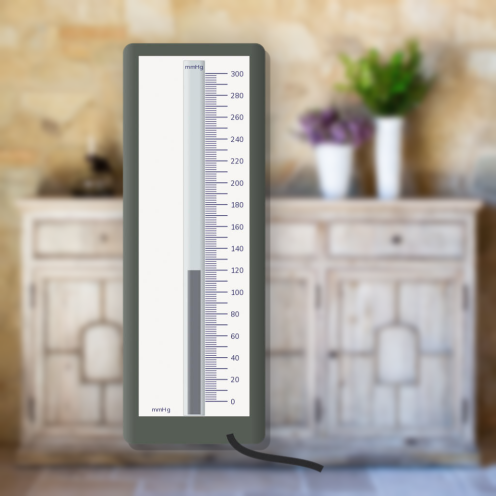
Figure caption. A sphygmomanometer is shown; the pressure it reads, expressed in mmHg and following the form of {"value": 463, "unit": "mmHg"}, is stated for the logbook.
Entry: {"value": 120, "unit": "mmHg"}
